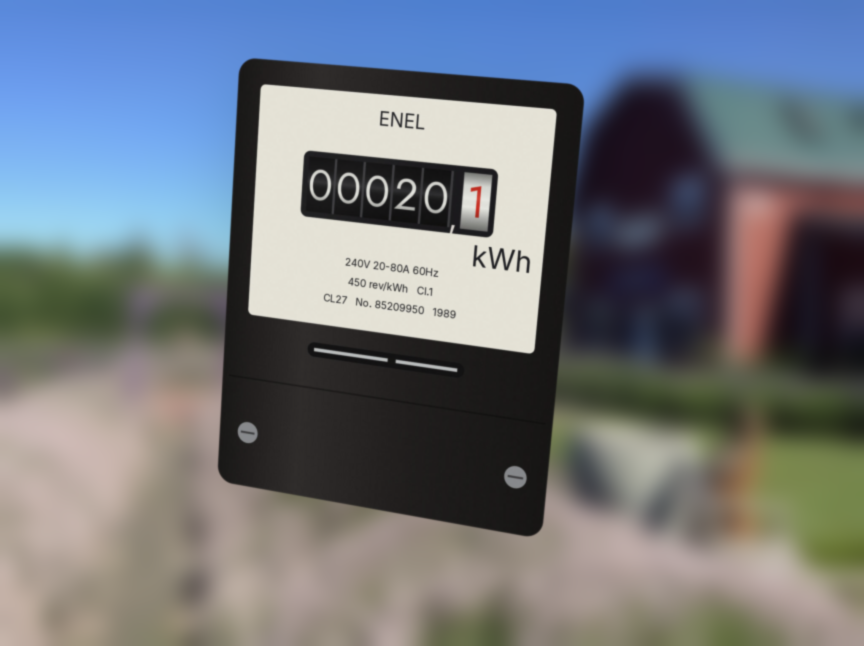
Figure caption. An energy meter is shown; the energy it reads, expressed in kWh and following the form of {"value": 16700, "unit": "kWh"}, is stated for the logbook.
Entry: {"value": 20.1, "unit": "kWh"}
